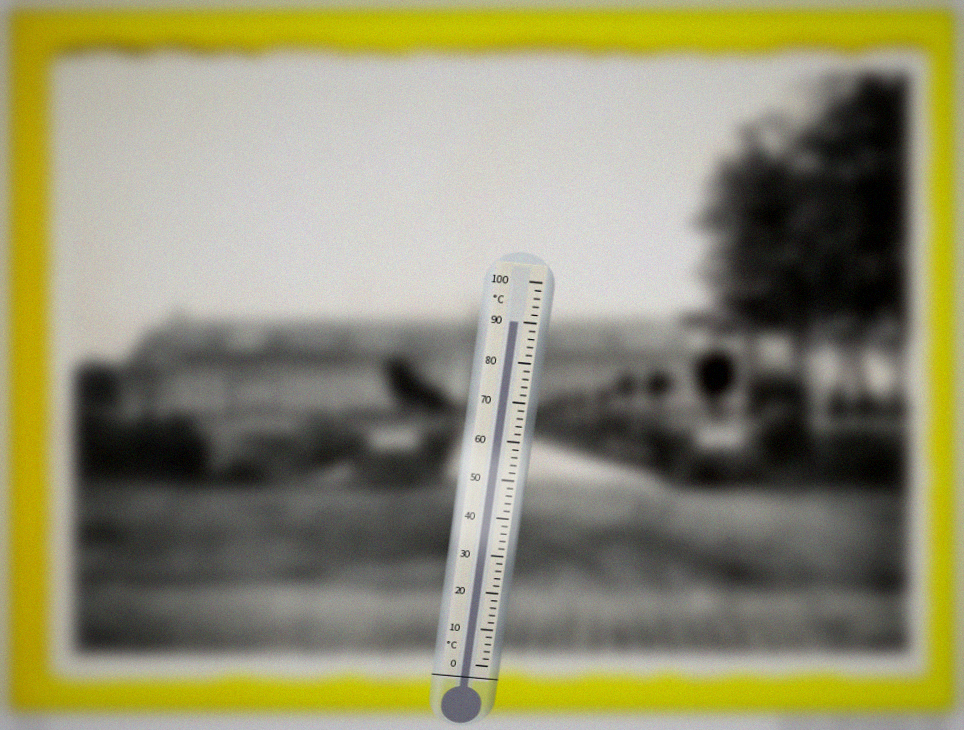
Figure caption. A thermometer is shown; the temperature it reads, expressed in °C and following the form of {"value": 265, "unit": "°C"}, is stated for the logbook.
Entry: {"value": 90, "unit": "°C"}
